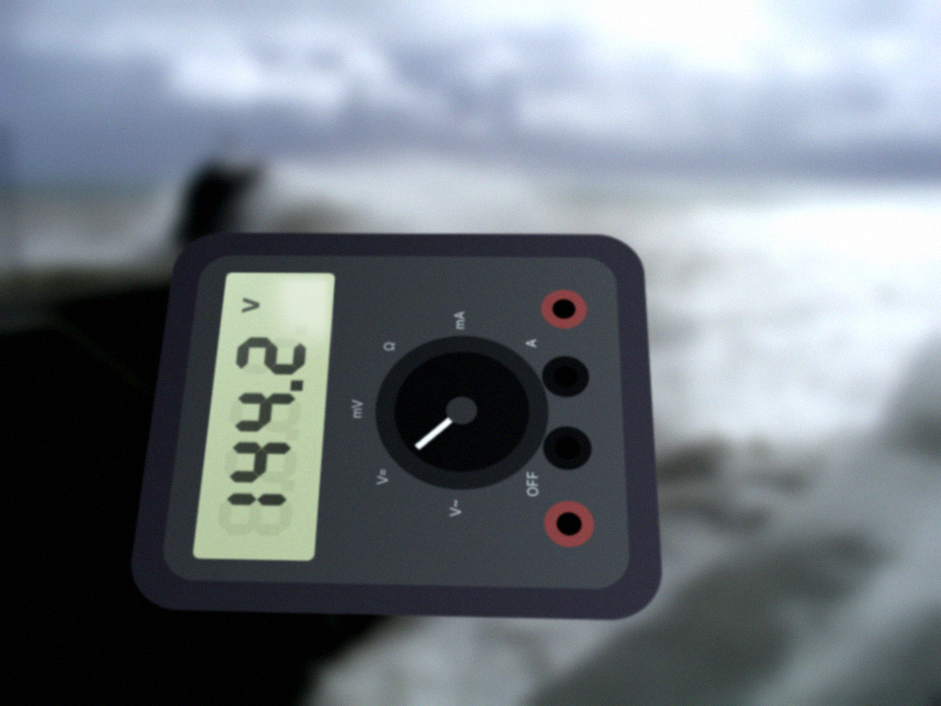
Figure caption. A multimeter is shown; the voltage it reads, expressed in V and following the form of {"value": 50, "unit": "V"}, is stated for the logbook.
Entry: {"value": 144.2, "unit": "V"}
